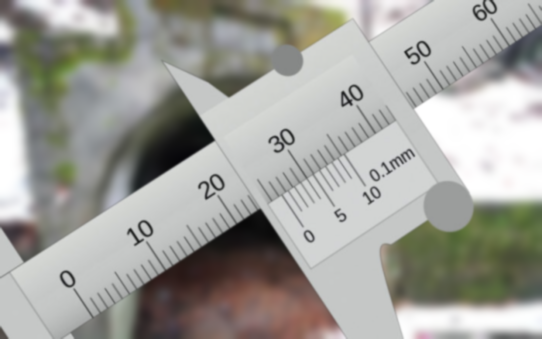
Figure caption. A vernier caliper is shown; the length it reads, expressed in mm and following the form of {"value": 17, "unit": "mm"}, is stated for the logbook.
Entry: {"value": 26.4, "unit": "mm"}
